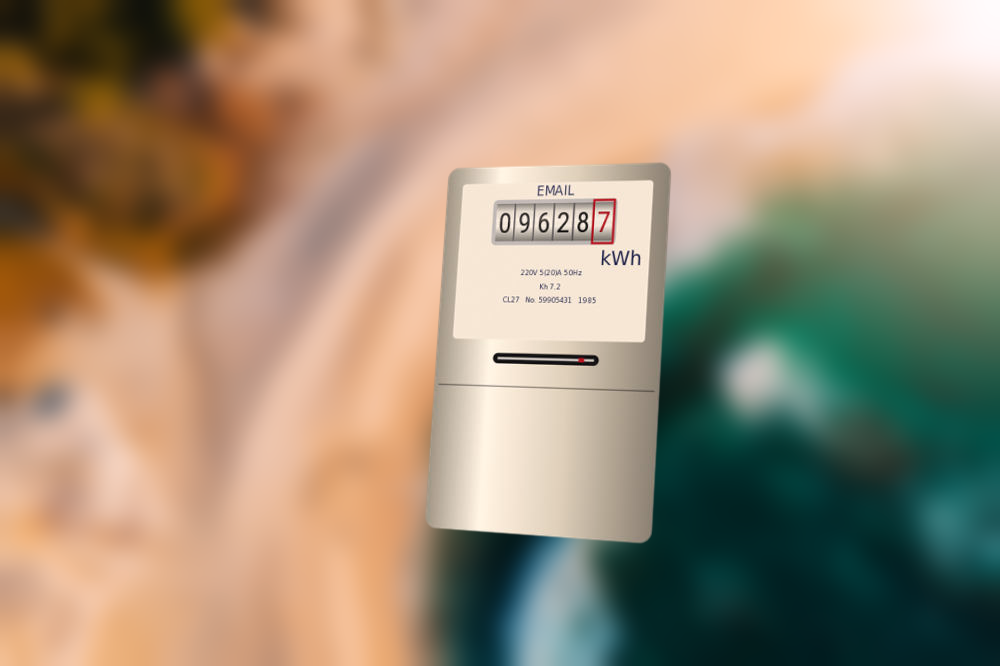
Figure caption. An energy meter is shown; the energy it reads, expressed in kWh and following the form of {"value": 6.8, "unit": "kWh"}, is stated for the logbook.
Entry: {"value": 9628.7, "unit": "kWh"}
